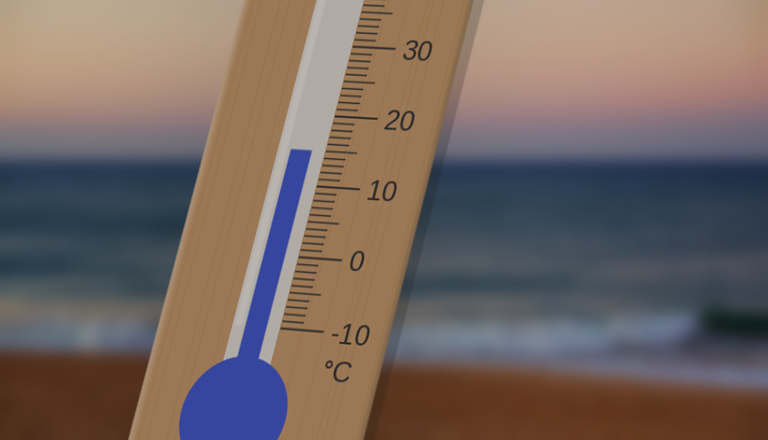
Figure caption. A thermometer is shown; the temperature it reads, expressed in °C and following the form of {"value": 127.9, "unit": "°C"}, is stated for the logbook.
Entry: {"value": 15, "unit": "°C"}
